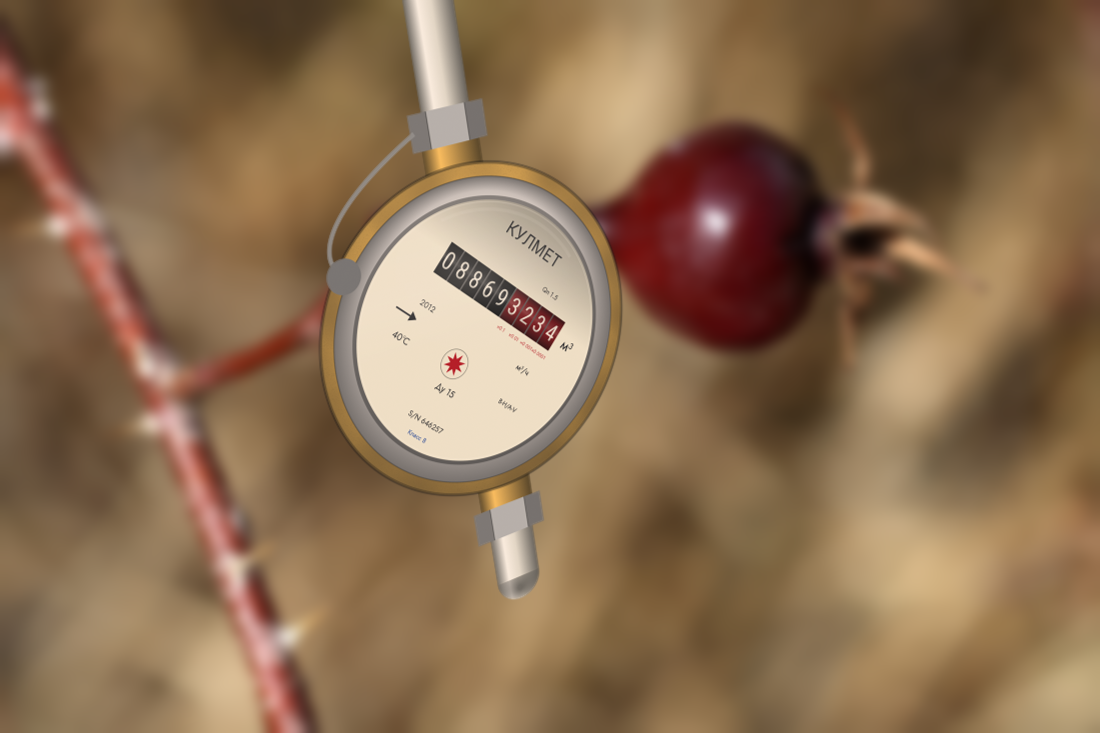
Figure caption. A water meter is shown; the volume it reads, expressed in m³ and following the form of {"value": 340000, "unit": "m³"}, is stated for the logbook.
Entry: {"value": 8869.3234, "unit": "m³"}
